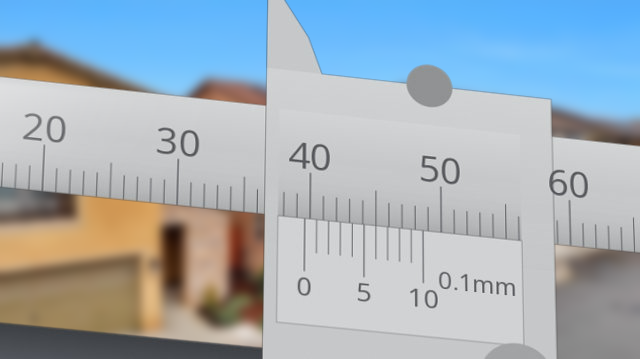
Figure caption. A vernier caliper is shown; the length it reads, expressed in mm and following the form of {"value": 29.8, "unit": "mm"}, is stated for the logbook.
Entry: {"value": 39.6, "unit": "mm"}
